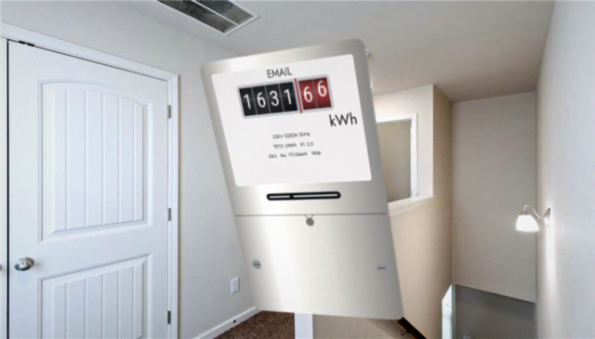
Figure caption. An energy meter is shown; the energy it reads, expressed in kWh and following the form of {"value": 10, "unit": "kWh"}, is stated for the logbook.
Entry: {"value": 1631.66, "unit": "kWh"}
